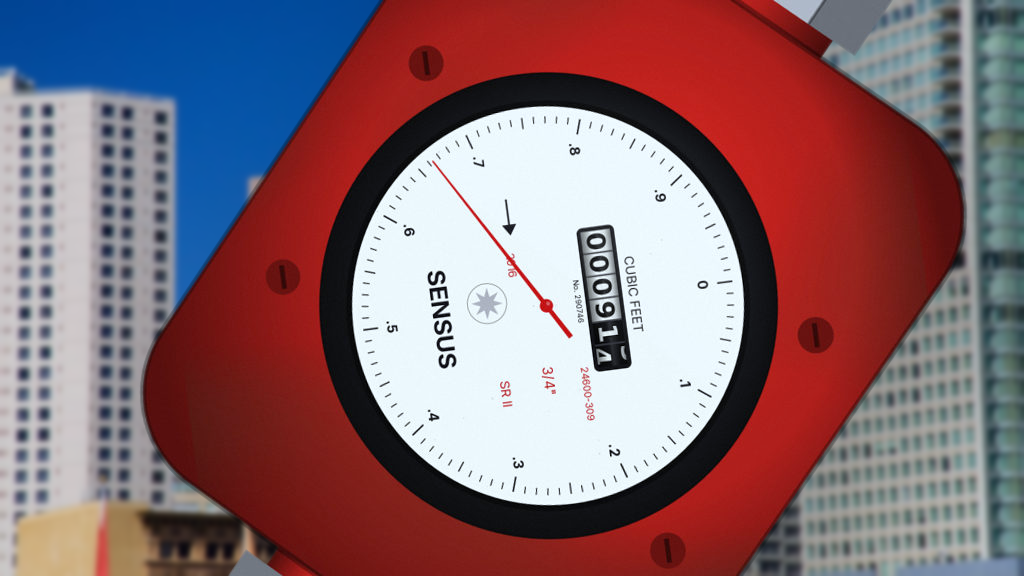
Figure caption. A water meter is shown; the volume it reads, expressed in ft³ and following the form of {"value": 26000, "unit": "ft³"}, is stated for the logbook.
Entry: {"value": 913.66, "unit": "ft³"}
